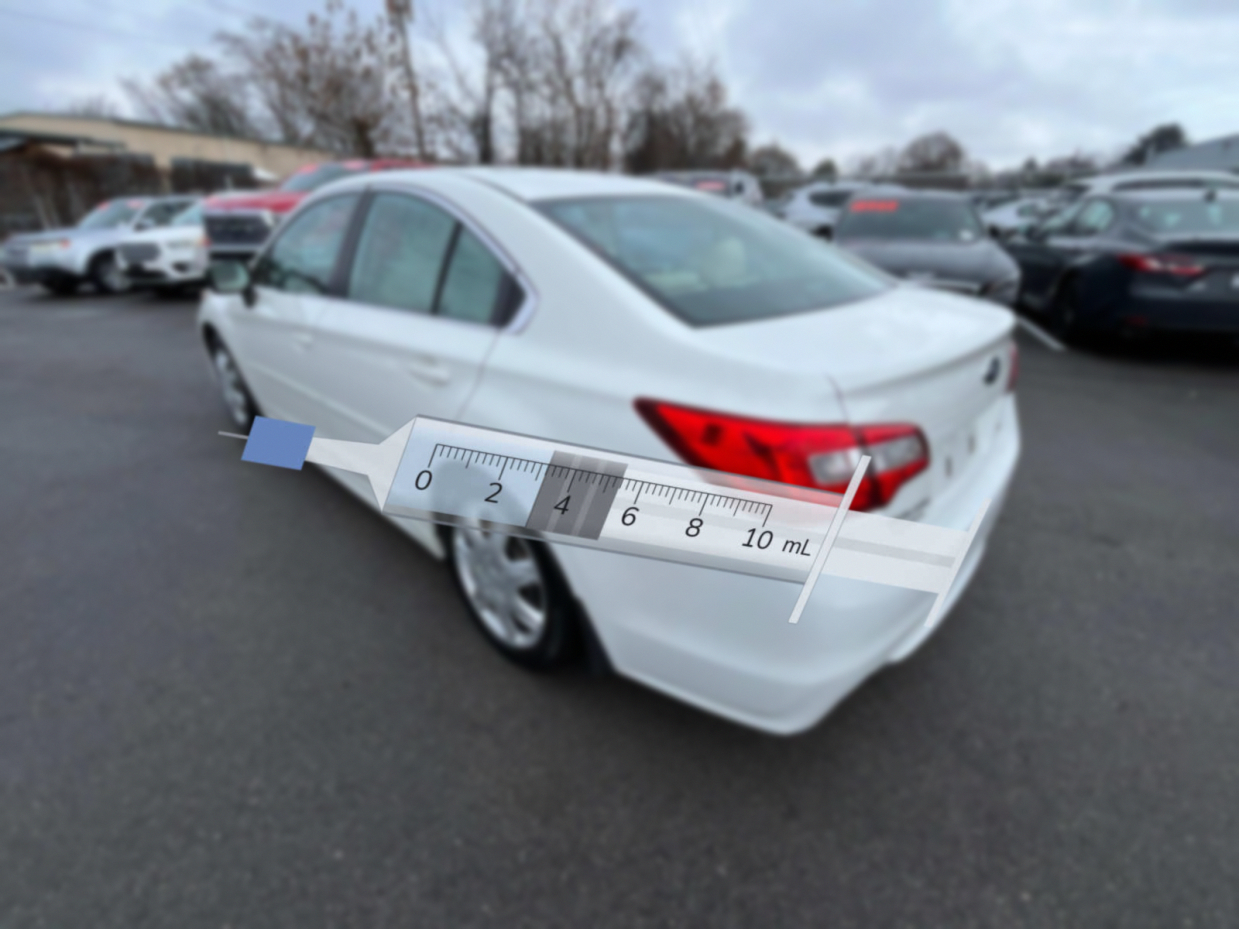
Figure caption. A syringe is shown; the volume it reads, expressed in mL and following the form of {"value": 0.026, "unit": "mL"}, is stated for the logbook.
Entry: {"value": 3.2, "unit": "mL"}
